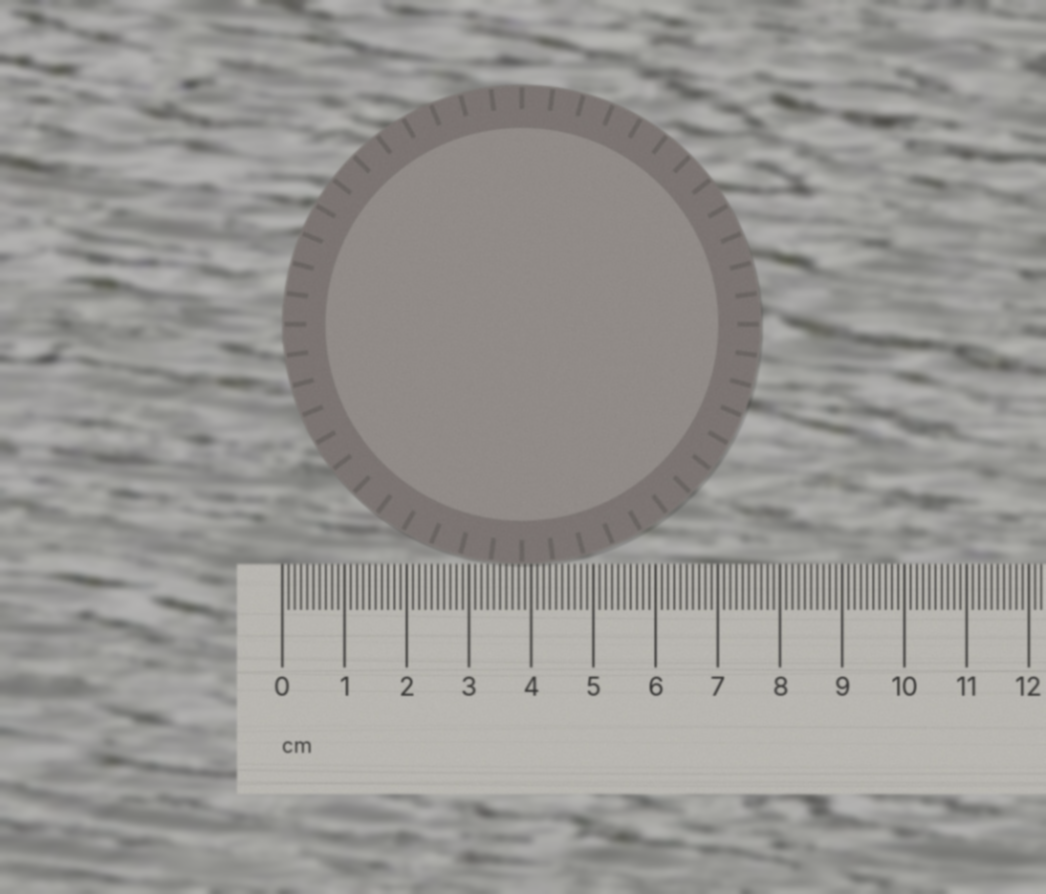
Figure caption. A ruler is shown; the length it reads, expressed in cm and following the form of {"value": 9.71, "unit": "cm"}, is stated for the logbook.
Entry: {"value": 7.7, "unit": "cm"}
